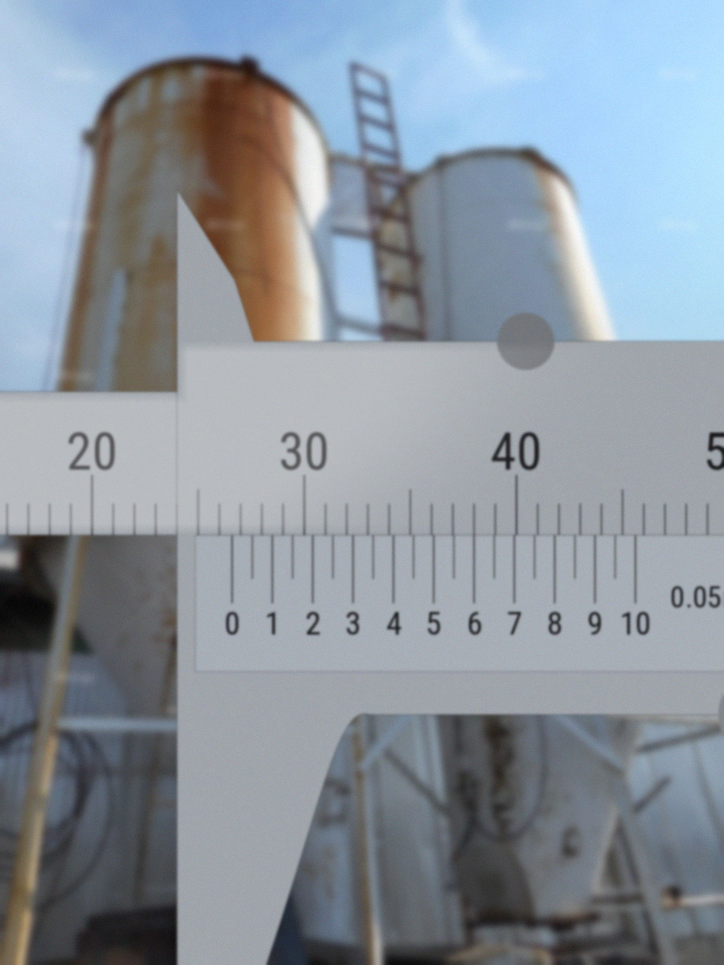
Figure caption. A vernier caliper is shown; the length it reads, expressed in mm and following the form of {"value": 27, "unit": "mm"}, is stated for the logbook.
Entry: {"value": 26.6, "unit": "mm"}
